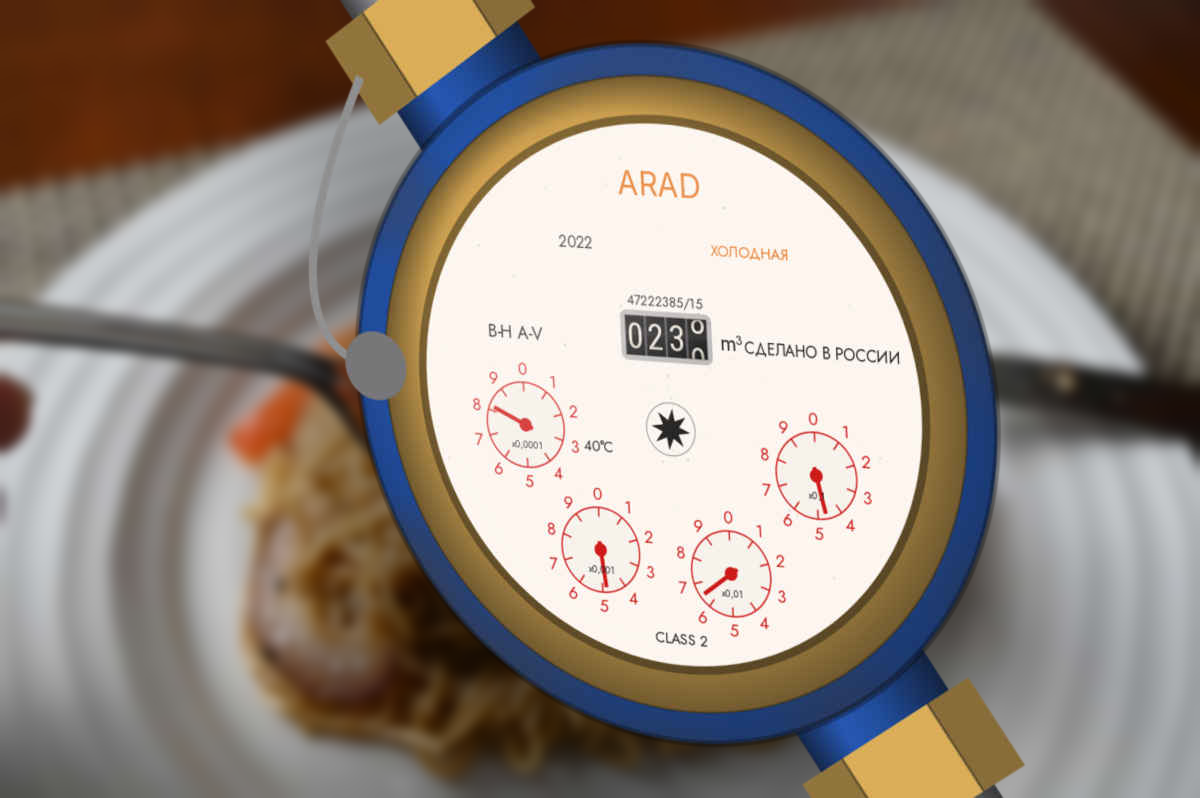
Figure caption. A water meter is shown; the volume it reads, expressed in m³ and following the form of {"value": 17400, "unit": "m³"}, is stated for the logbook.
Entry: {"value": 238.4648, "unit": "m³"}
